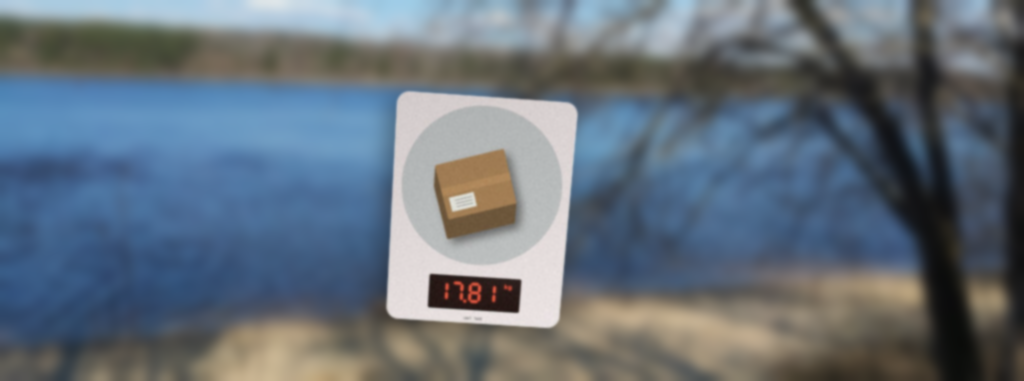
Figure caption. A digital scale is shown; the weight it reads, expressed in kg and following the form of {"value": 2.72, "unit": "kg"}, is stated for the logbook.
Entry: {"value": 17.81, "unit": "kg"}
